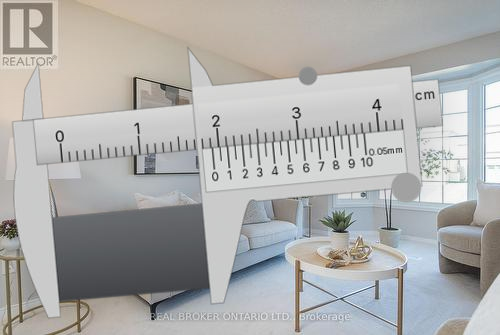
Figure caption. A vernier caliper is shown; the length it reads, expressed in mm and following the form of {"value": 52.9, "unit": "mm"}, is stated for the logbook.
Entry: {"value": 19.2, "unit": "mm"}
